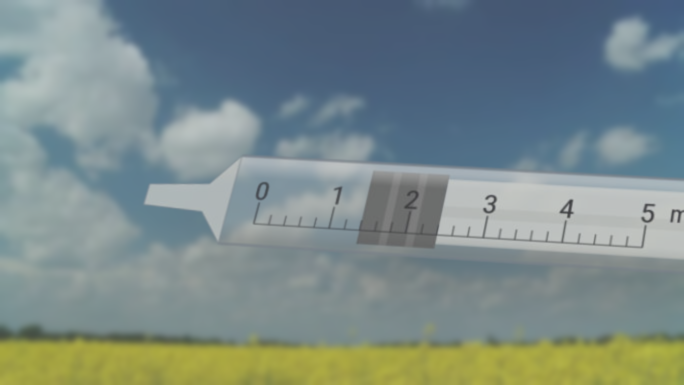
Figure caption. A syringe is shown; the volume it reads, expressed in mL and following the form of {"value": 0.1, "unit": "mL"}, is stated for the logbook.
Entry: {"value": 1.4, "unit": "mL"}
